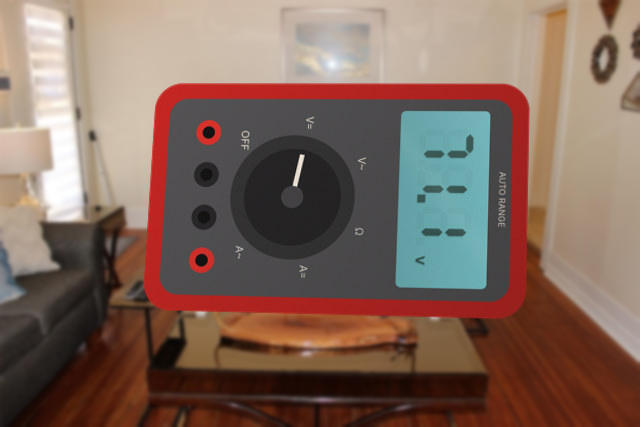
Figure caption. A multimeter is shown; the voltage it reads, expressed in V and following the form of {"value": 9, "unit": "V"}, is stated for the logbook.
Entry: {"value": 71.1, "unit": "V"}
